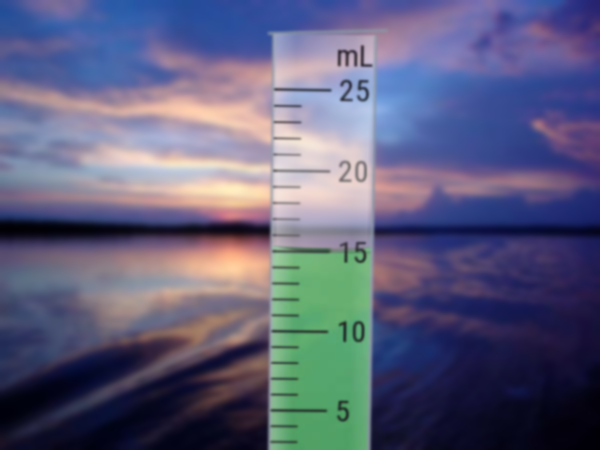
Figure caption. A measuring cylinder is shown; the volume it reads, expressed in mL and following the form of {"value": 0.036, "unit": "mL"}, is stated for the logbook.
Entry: {"value": 15, "unit": "mL"}
